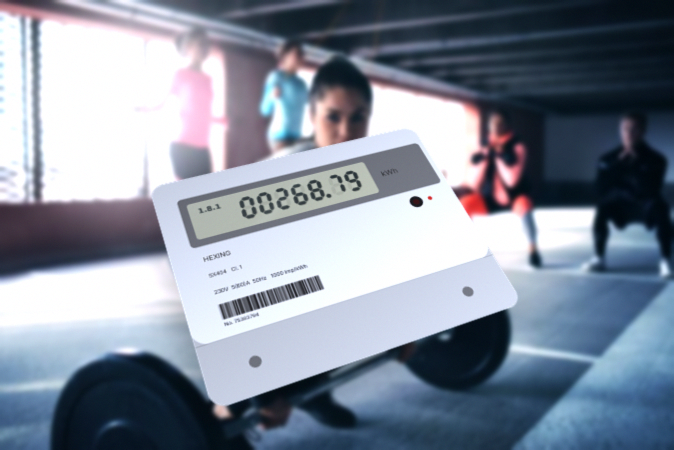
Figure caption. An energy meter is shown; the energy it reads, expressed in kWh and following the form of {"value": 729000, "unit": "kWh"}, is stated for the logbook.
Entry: {"value": 268.79, "unit": "kWh"}
